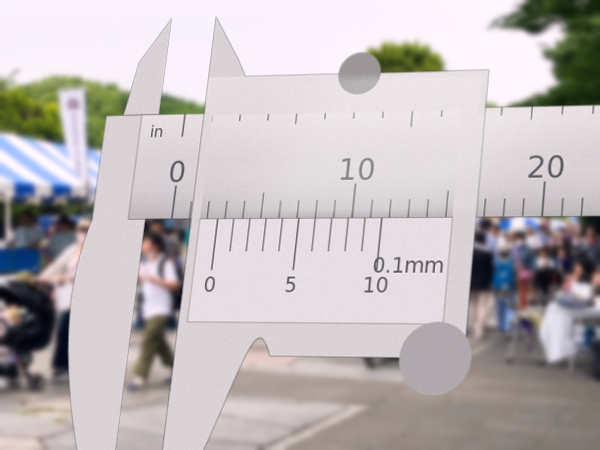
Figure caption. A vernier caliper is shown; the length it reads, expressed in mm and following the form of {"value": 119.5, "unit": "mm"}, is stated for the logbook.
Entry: {"value": 2.6, "unit": "mm"}
